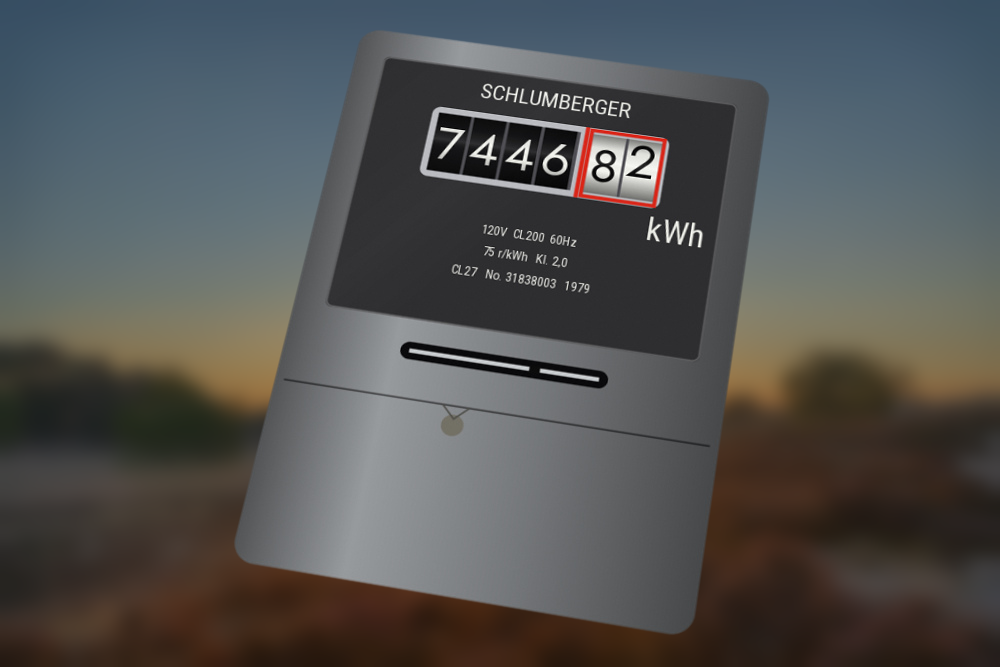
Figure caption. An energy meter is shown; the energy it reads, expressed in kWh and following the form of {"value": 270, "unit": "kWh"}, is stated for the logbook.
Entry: {"value": 7446.82, "unit": "kWh"}
